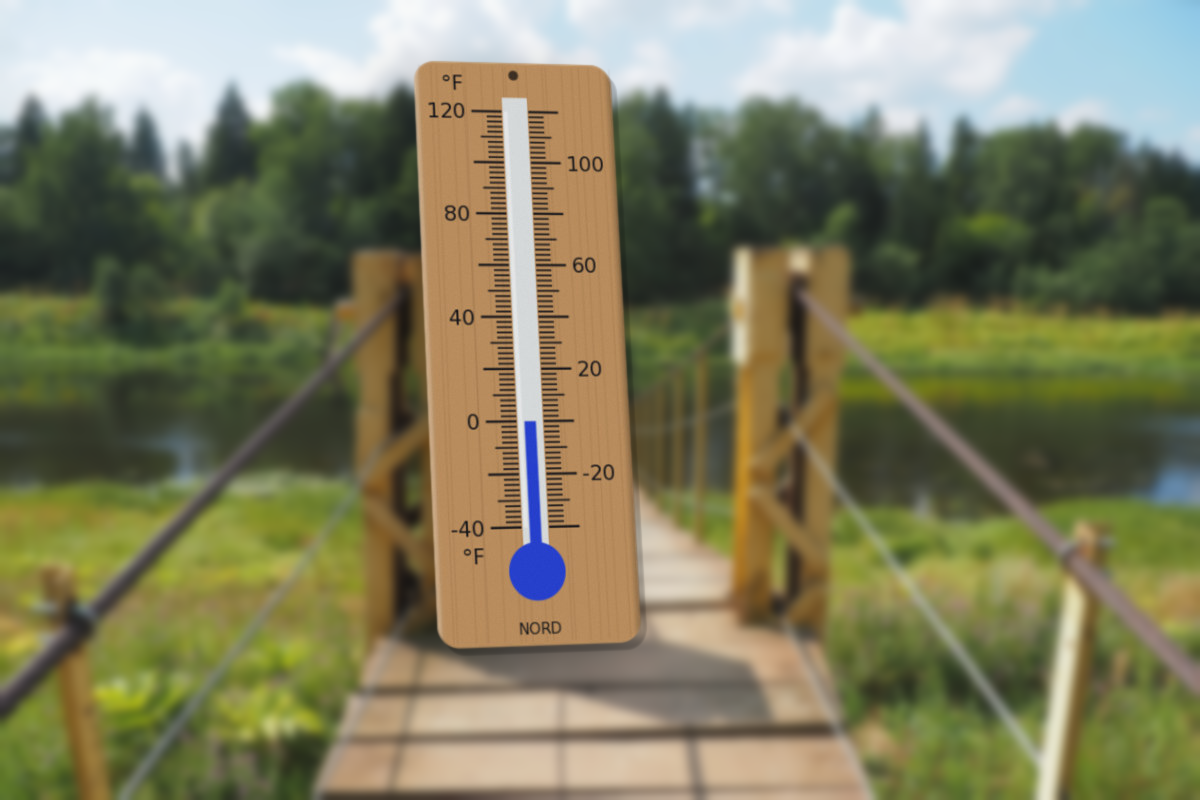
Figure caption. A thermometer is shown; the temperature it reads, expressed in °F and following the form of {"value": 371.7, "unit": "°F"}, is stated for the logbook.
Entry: {"value": 0, "unit": "°F"}
